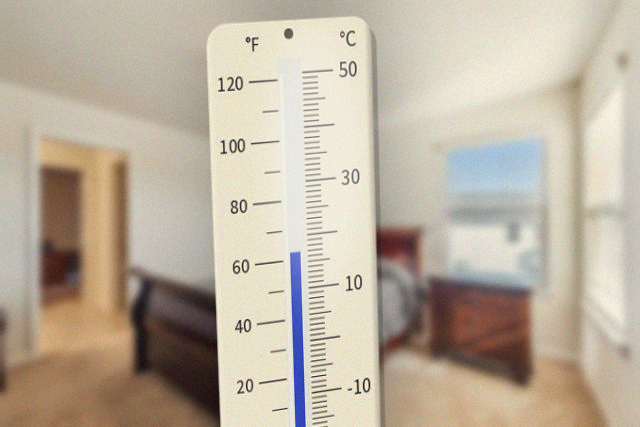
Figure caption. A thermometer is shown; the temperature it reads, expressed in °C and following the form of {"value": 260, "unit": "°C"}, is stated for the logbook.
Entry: {"value": 17, "unit": "°C"}
